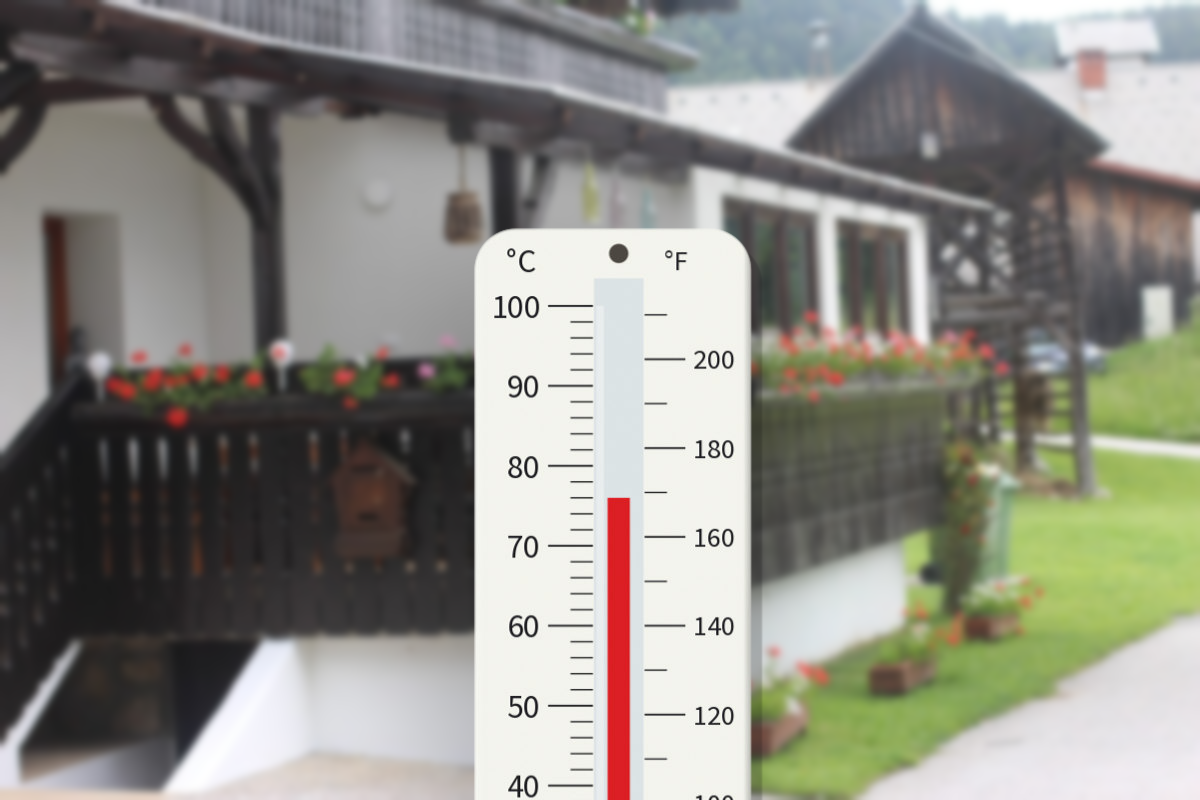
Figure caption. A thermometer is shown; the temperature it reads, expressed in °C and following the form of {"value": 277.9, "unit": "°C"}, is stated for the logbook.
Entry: {"value": 76, "unit": "°C"}
